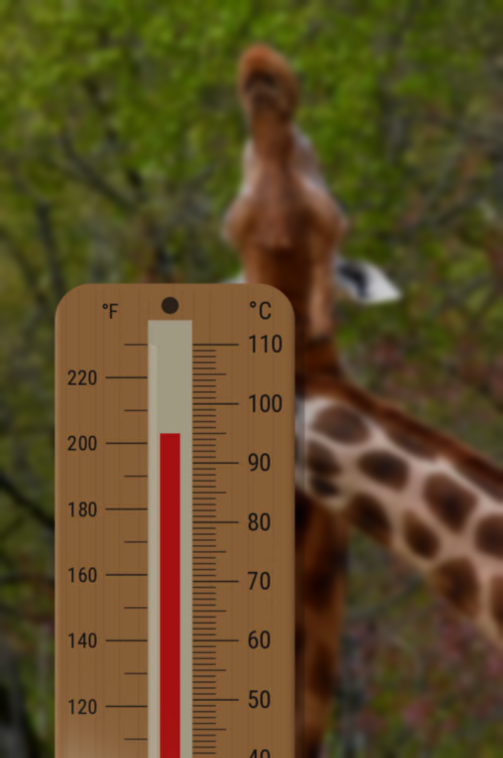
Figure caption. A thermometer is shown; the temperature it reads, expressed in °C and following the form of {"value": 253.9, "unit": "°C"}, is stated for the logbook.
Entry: {"value": 95, "unit": "°C"}
